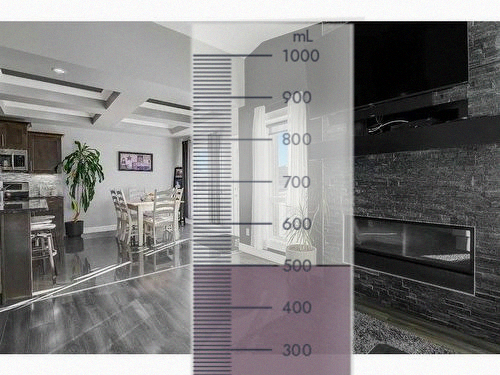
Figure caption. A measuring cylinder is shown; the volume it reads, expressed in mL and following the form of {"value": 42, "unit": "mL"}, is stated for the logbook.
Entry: {"value": 500, "unit": "mL"}
